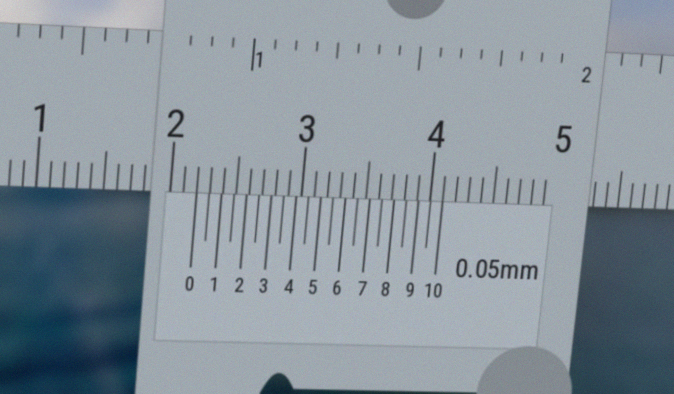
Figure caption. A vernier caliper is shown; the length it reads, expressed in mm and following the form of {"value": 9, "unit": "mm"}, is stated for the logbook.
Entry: {"value": 22.0, "unit": "mm"}
